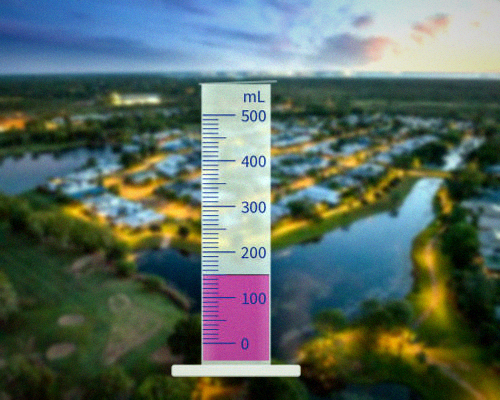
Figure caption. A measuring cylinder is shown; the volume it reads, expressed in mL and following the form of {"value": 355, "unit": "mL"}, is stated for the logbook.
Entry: {"value": 150, "unit": "mL"}
